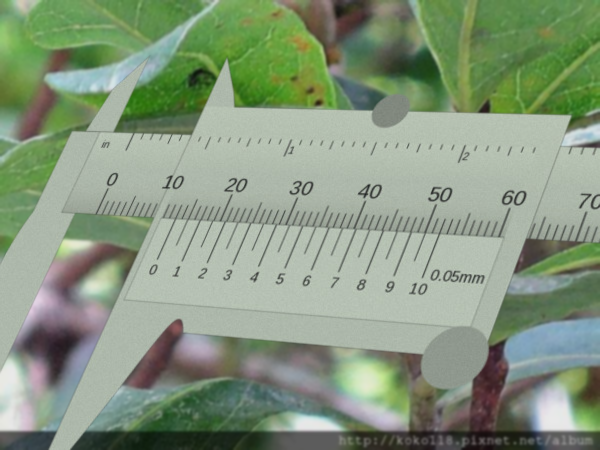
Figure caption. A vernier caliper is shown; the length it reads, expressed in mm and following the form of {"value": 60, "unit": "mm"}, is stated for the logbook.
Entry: {"value": 13.0, "unit": "mm"}
